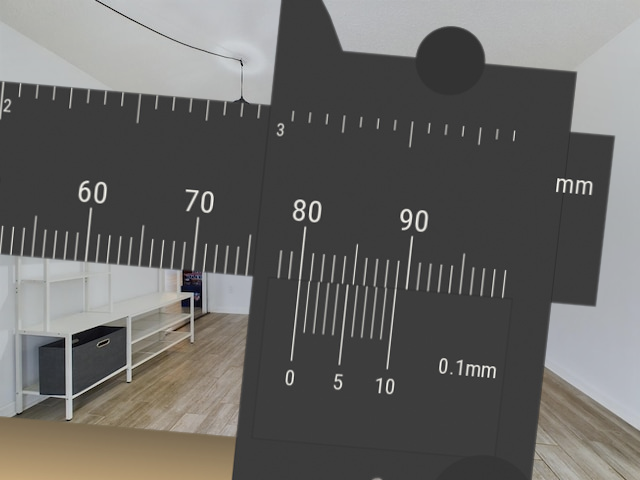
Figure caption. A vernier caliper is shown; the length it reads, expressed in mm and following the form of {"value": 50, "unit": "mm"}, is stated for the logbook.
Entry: {"value": 80.0, "unit": "mm"}
